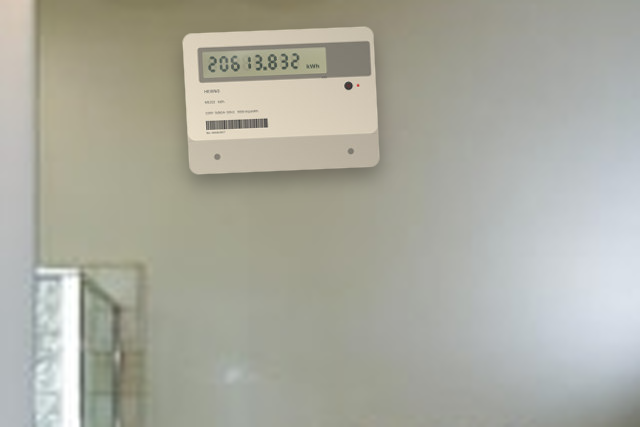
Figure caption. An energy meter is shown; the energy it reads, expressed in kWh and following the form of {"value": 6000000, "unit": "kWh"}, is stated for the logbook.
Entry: {"value": 20613.832, "unit": "kWh"}
